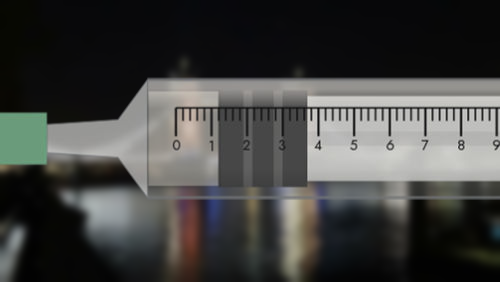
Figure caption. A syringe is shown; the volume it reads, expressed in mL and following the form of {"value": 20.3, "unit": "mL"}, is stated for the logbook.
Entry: {"value": 1.2, "unit": "mL"}
